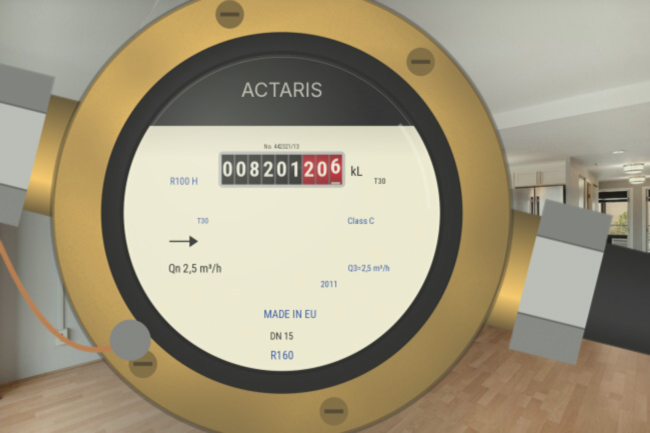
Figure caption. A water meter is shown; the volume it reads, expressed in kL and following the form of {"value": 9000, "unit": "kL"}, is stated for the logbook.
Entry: {"value": 8201.206, "unit": "kL"}
